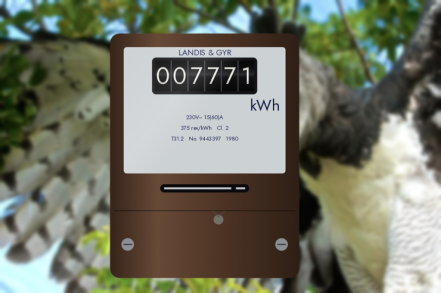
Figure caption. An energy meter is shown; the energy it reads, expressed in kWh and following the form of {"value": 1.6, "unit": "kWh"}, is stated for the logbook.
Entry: {"value": 7771, "unit": "kWh"}
